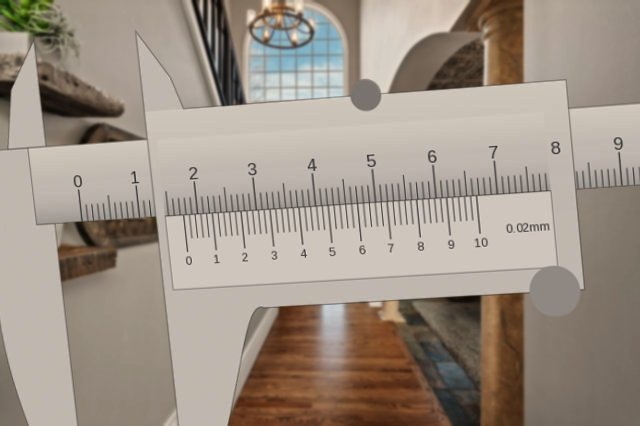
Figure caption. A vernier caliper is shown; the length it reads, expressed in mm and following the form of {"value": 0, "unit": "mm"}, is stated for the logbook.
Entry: {"value": 17.6, "unit": "mm"}
